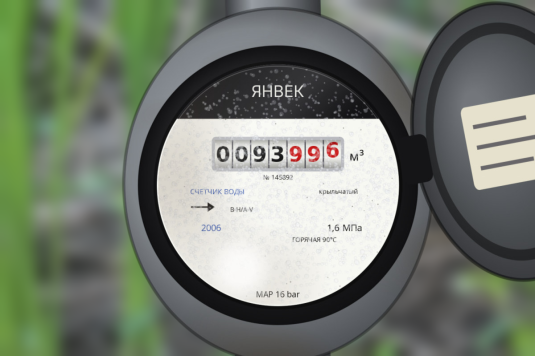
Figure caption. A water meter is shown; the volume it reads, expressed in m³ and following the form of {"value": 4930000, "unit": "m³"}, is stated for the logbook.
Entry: {"value": 93.996, "unit": "m³"}
